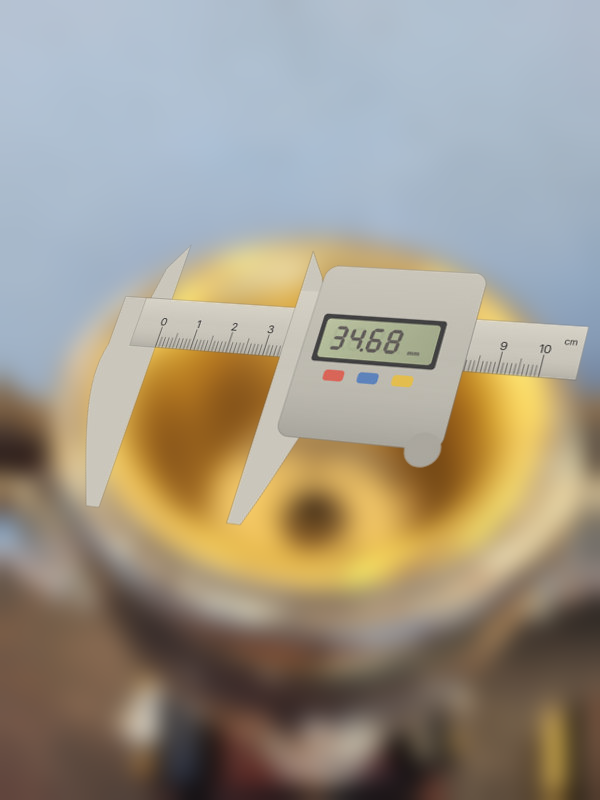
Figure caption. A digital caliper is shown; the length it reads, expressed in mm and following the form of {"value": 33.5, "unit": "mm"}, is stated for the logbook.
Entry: {"value": 34.68, "unit": "mm"}
